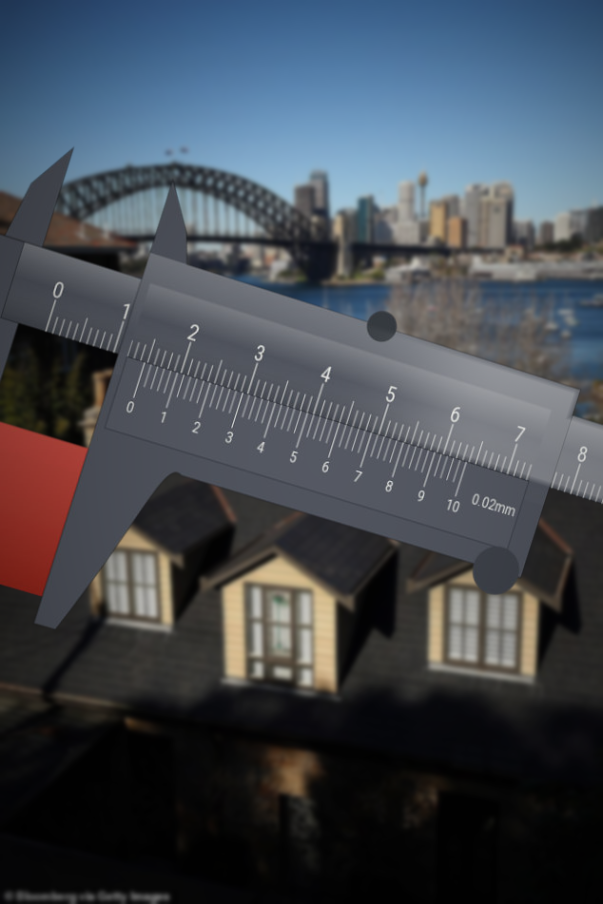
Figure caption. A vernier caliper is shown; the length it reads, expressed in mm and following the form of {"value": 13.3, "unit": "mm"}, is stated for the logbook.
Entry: {"value": 14.6, "unit": "mm"}
